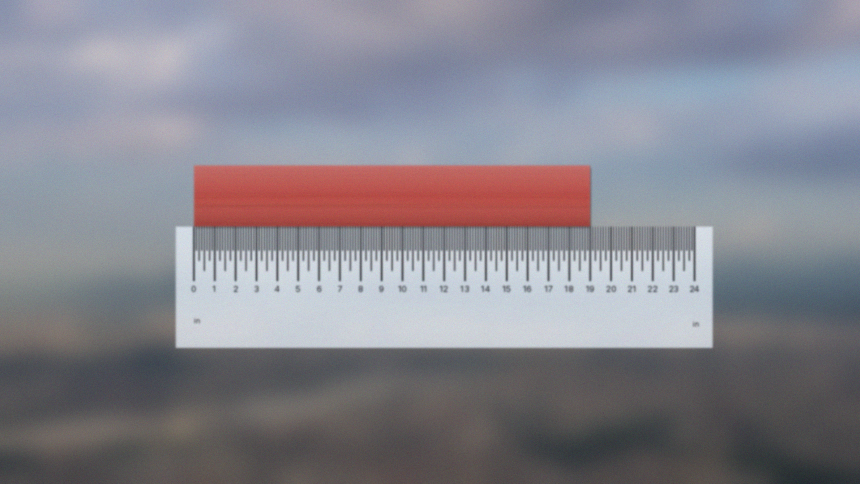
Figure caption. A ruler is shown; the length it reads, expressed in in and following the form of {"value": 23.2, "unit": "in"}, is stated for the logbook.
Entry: {"value": 19, "unit": "in"}
